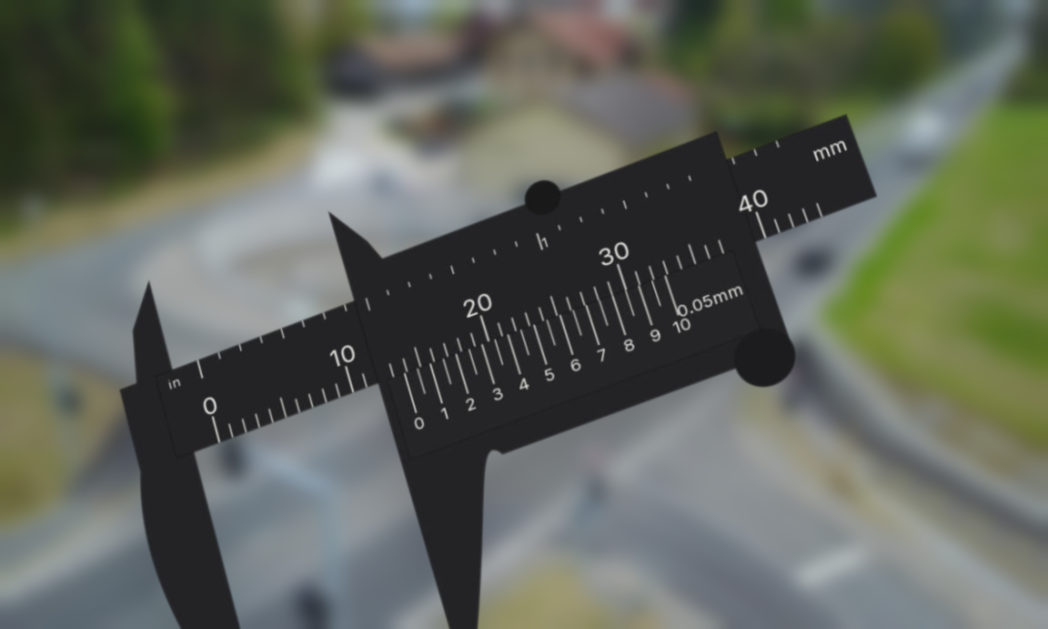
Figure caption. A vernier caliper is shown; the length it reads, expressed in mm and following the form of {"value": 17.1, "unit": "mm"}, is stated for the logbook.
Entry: {"value": 13.8, "unit": "mm"}
